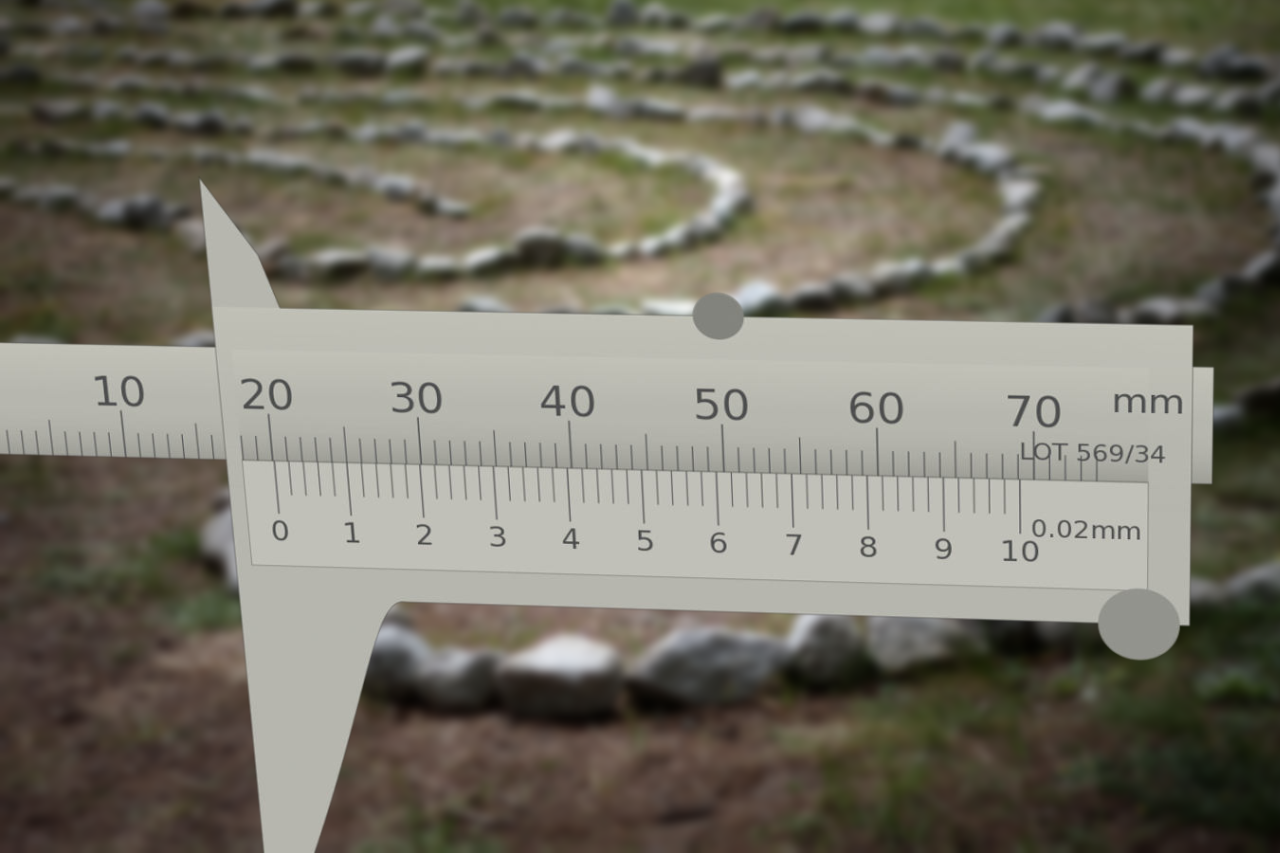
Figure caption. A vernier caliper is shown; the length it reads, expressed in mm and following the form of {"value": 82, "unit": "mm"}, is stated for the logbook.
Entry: {"value": 20.1, "unit": "mm"}
